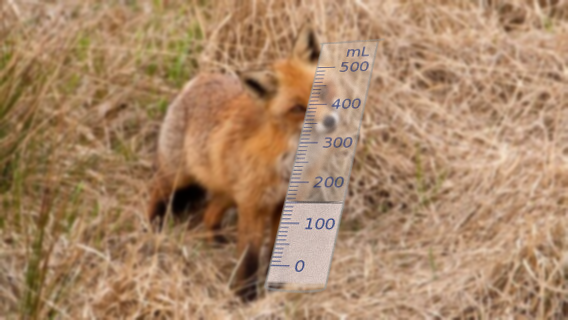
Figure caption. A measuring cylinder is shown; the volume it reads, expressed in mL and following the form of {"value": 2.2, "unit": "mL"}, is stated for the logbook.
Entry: {"value": 150, "unit": "mL"}
